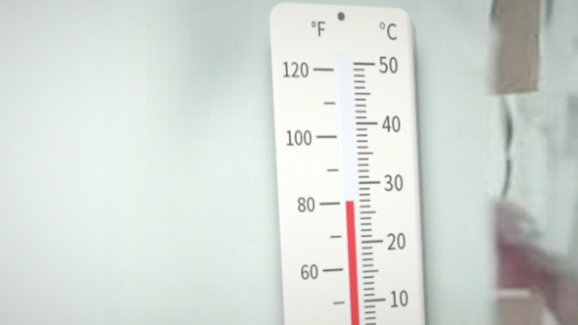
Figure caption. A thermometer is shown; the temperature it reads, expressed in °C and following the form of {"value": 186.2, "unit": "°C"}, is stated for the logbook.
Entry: {"value": 27, "unit": "°C"}
